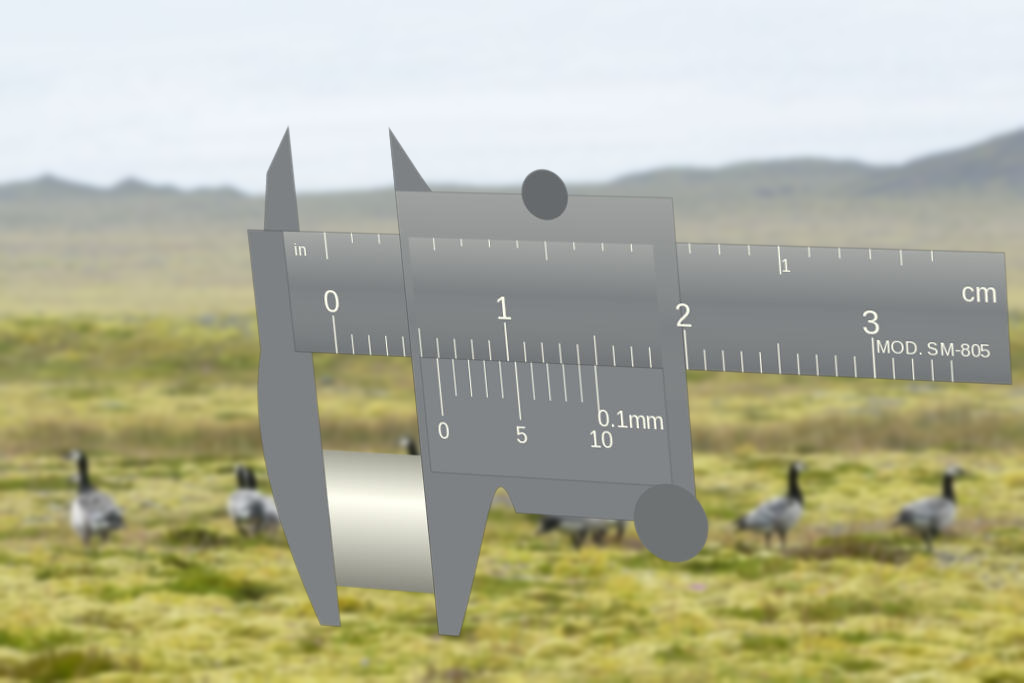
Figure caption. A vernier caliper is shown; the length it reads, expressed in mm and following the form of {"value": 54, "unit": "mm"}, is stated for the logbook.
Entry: {"value": 5.9, "unit": "mm"}
